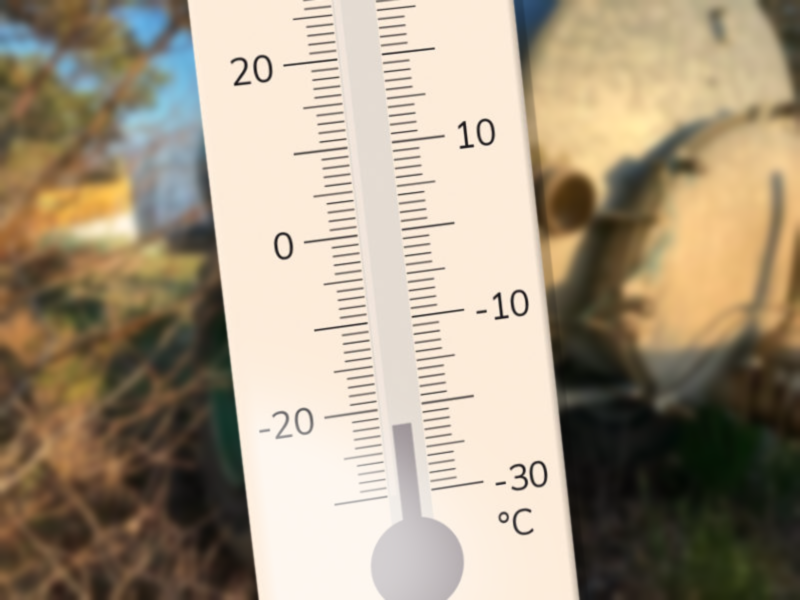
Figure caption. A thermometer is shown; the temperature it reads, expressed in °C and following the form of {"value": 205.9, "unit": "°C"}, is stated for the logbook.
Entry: {"value": -22, "unit": "°C"}
